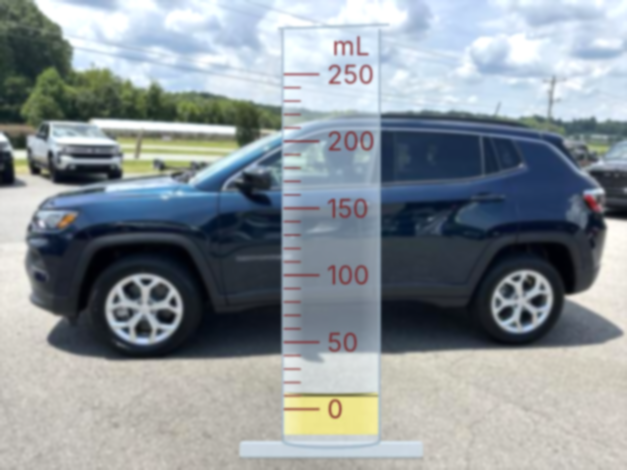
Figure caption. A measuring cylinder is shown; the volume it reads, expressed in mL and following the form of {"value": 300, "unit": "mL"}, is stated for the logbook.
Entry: {"value": 10, "unit": "mL"}
